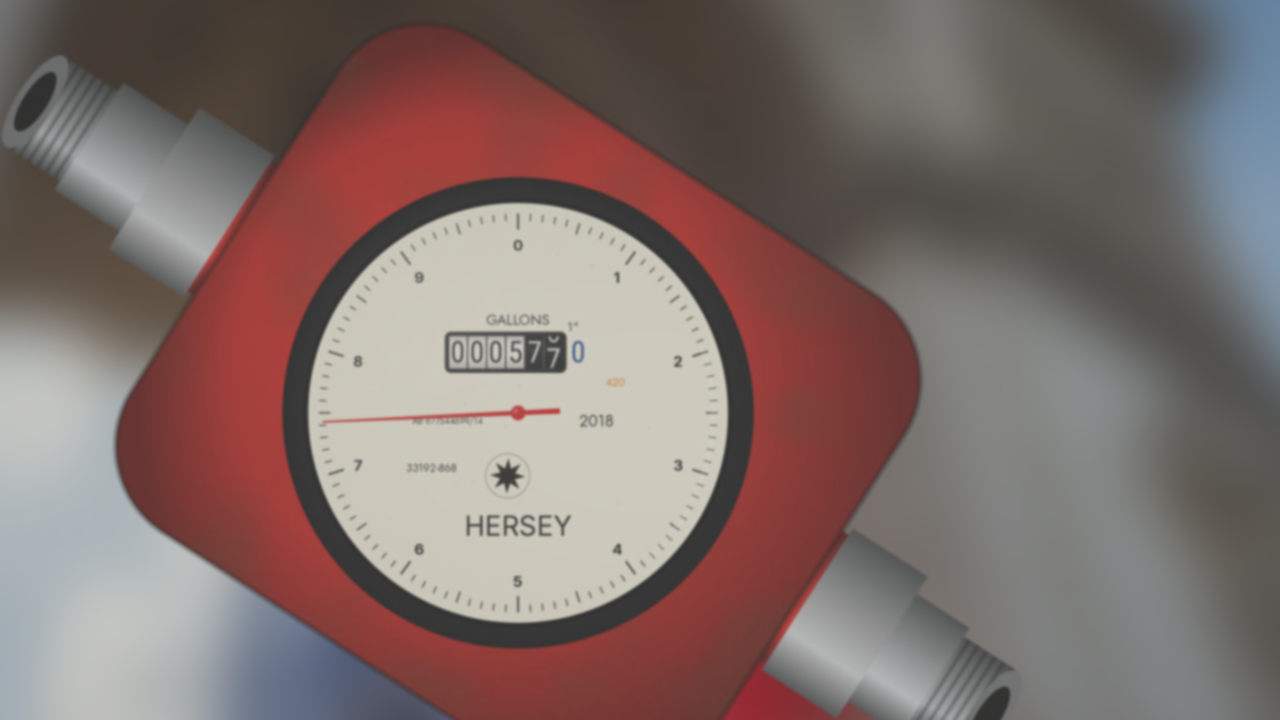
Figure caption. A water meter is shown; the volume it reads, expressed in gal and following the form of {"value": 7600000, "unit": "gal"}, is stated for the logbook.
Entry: {"value": 5767.4, "unit": "gal"}
